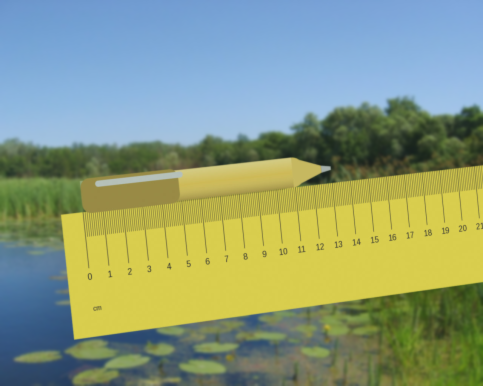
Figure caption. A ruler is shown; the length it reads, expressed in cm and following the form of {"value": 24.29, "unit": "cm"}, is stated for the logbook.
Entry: {"value": 13, "unit": "cm"}
